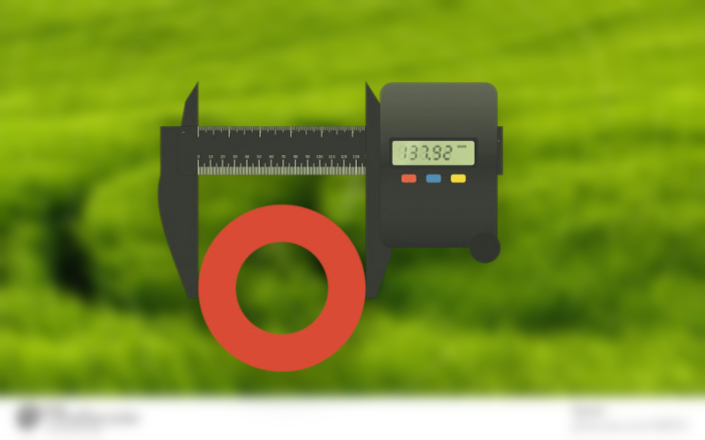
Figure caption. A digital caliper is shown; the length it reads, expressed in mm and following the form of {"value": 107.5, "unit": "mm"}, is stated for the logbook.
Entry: {"value": 137.92, "unit": "mm"}
